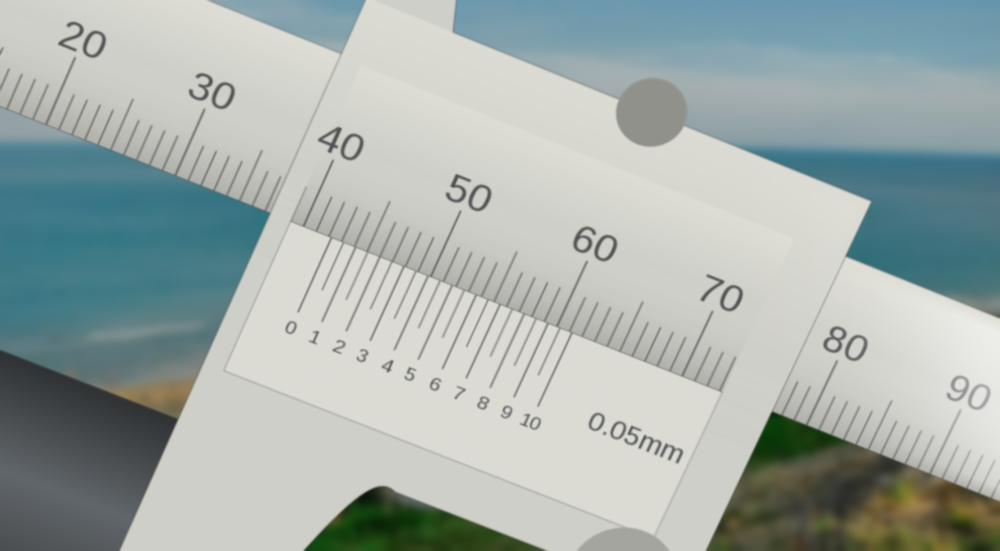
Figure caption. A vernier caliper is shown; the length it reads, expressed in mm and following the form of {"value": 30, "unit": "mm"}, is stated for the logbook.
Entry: {"value": 42.2, "unit": "mm"}
